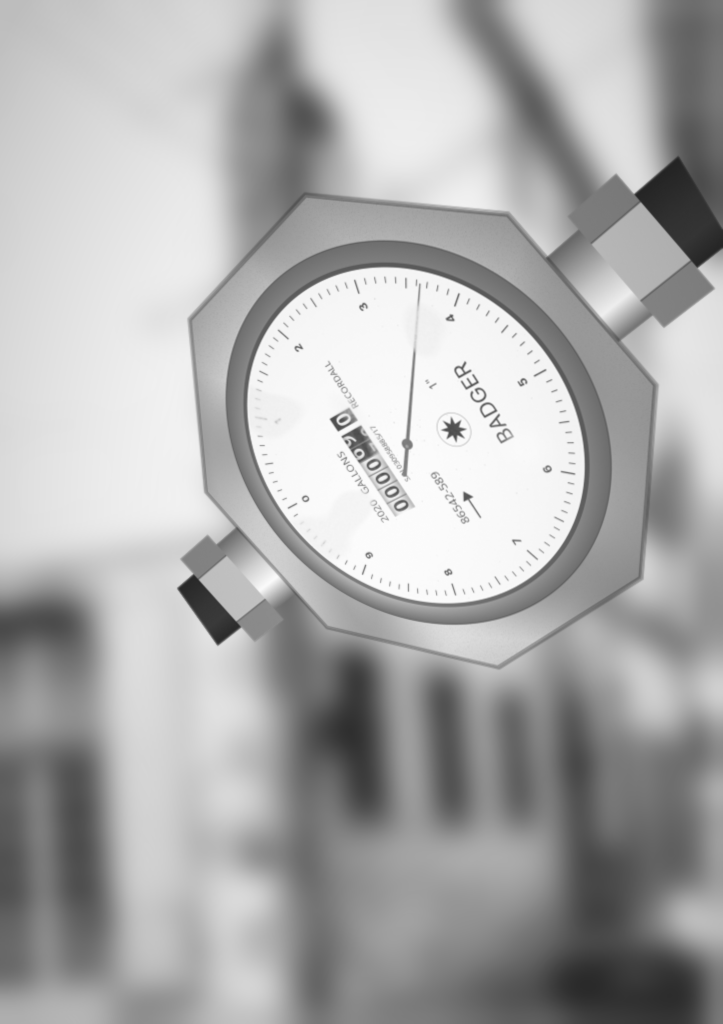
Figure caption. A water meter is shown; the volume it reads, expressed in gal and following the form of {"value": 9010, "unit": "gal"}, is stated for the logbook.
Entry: {"value": 693.6, "unit": "gal"}
